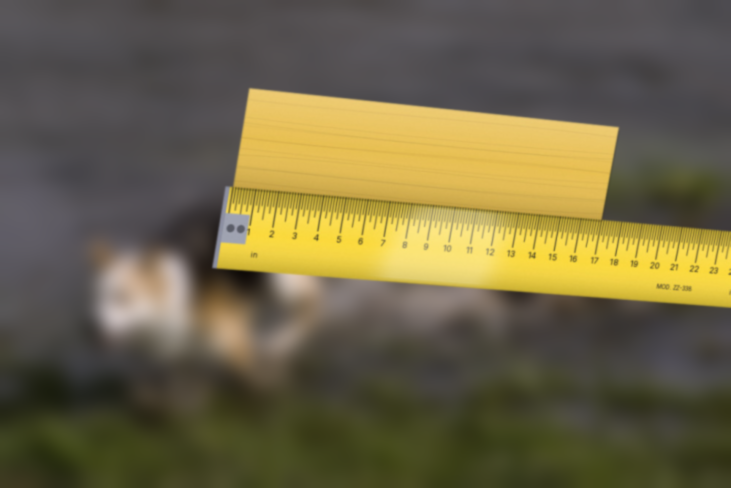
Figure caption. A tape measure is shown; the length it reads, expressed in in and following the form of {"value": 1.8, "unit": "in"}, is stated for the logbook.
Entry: {"value": 17, "unit": "in"}
